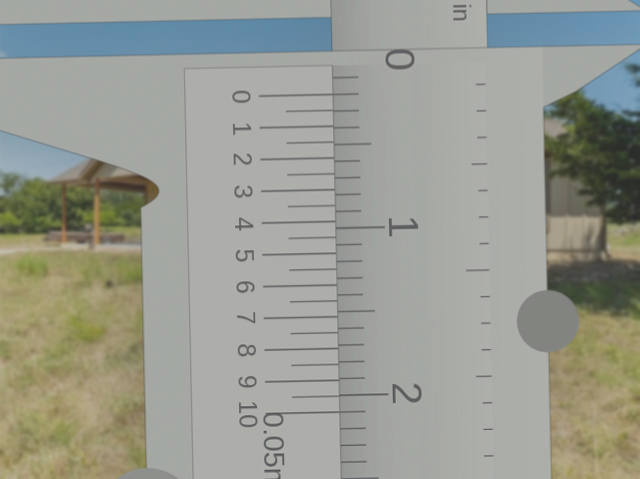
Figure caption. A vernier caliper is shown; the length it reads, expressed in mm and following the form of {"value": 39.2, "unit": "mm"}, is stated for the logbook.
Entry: {"value": 2.0, "unit": "mm"}
